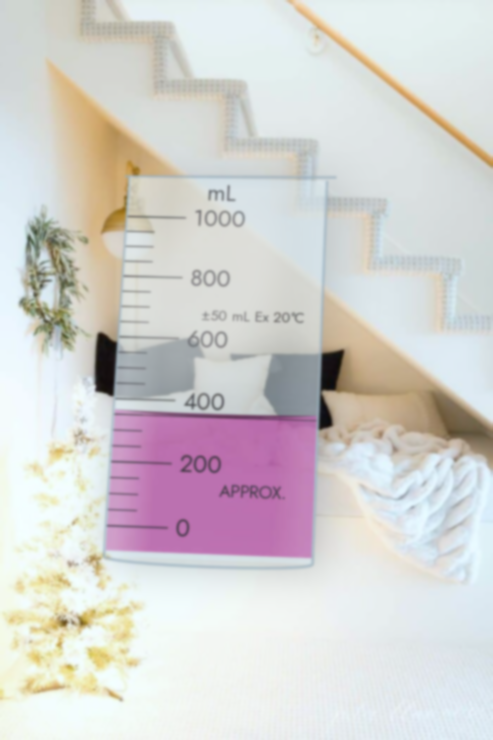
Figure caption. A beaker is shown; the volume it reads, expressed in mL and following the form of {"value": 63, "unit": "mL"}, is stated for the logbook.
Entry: {"value": 350, "unit": "mL"}
